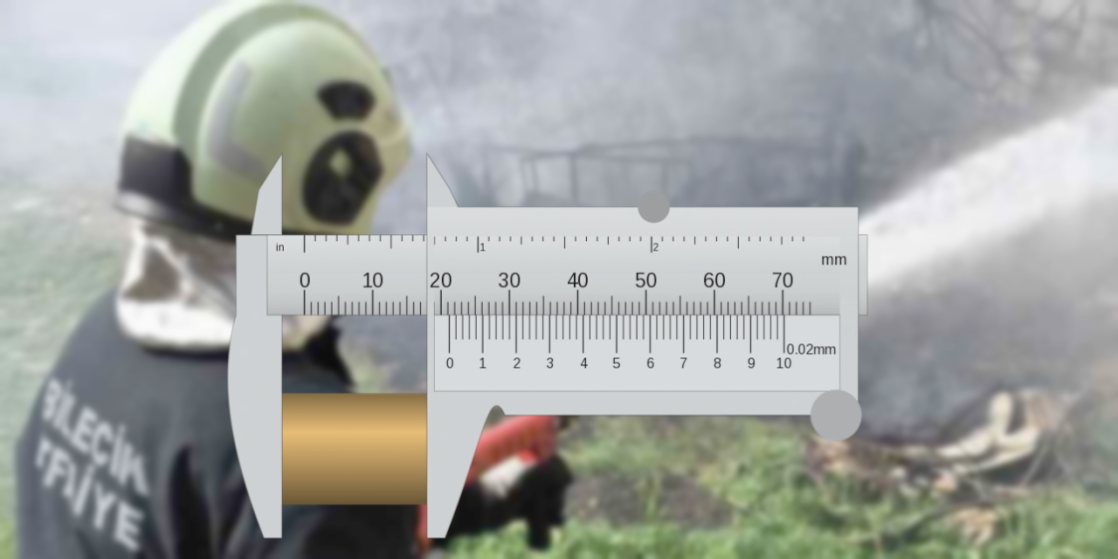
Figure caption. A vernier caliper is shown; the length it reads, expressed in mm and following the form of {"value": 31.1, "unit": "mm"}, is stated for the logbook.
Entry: {"value": 21.2, "unit": "mm"}
